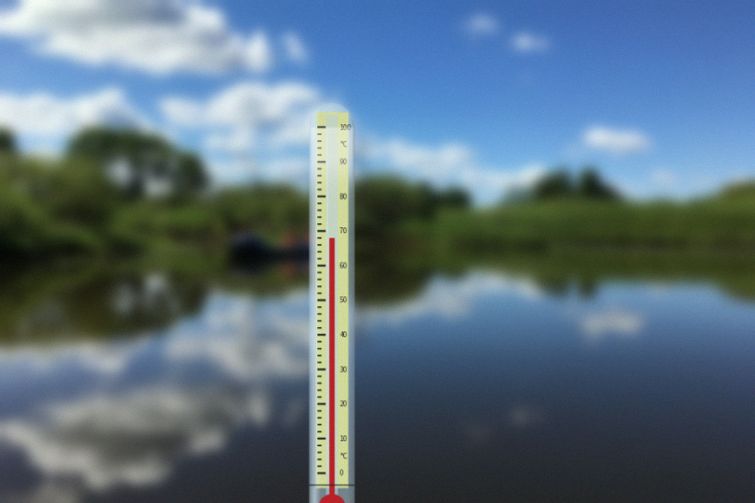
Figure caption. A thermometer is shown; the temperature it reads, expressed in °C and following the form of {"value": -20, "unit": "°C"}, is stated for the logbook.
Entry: {"value": 68, "unit": "°C"}
